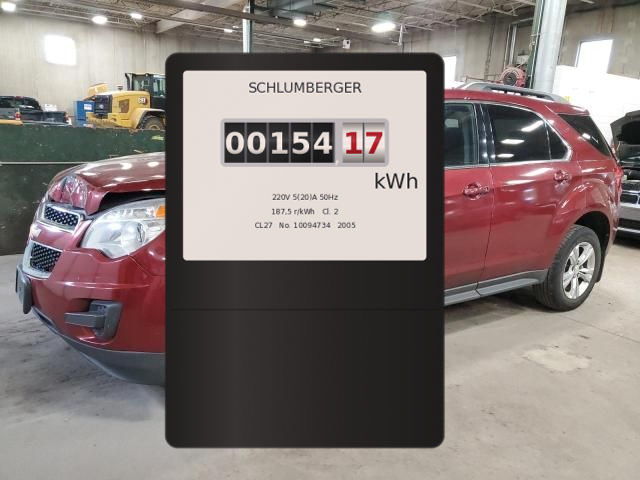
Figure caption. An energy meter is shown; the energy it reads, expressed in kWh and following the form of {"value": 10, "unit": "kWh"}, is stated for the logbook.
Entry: {"value": 154.17, "unit": "kWh"}
